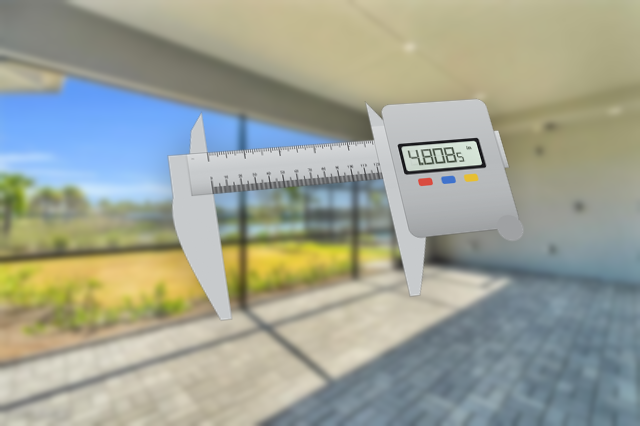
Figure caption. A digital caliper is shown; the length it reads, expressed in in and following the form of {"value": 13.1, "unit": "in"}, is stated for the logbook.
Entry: {"value": 4.8085, "unit": "in"}
